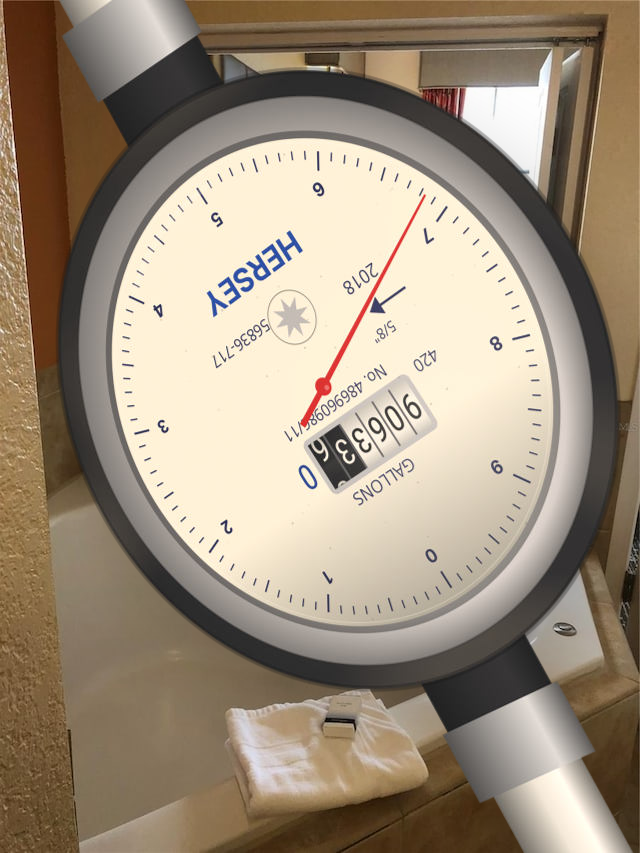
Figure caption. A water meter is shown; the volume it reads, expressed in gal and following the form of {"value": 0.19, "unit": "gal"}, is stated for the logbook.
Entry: {"value": 9063356.8, "unit": "gal"}
